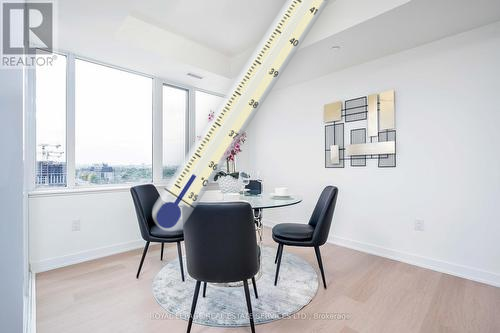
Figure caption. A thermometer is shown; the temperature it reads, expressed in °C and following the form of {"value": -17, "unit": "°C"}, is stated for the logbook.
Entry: {"value": 35.5, "unit": "°C"}
